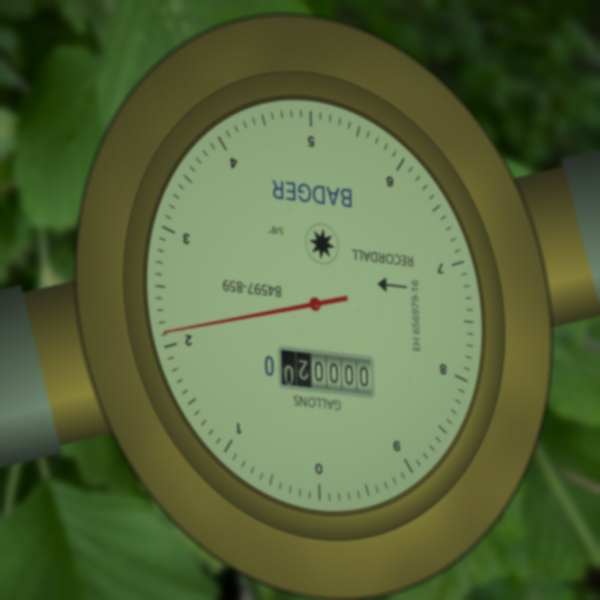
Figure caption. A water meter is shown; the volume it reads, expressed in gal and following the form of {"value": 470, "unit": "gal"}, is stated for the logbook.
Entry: {"value": 202.1, "unit": "gal"}
